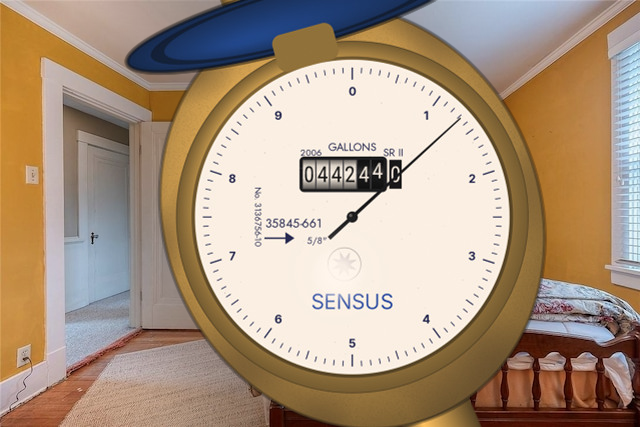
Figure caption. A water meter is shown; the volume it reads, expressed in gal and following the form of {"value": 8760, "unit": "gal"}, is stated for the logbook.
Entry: {"value": 442441.3, "unit": "gal"}
